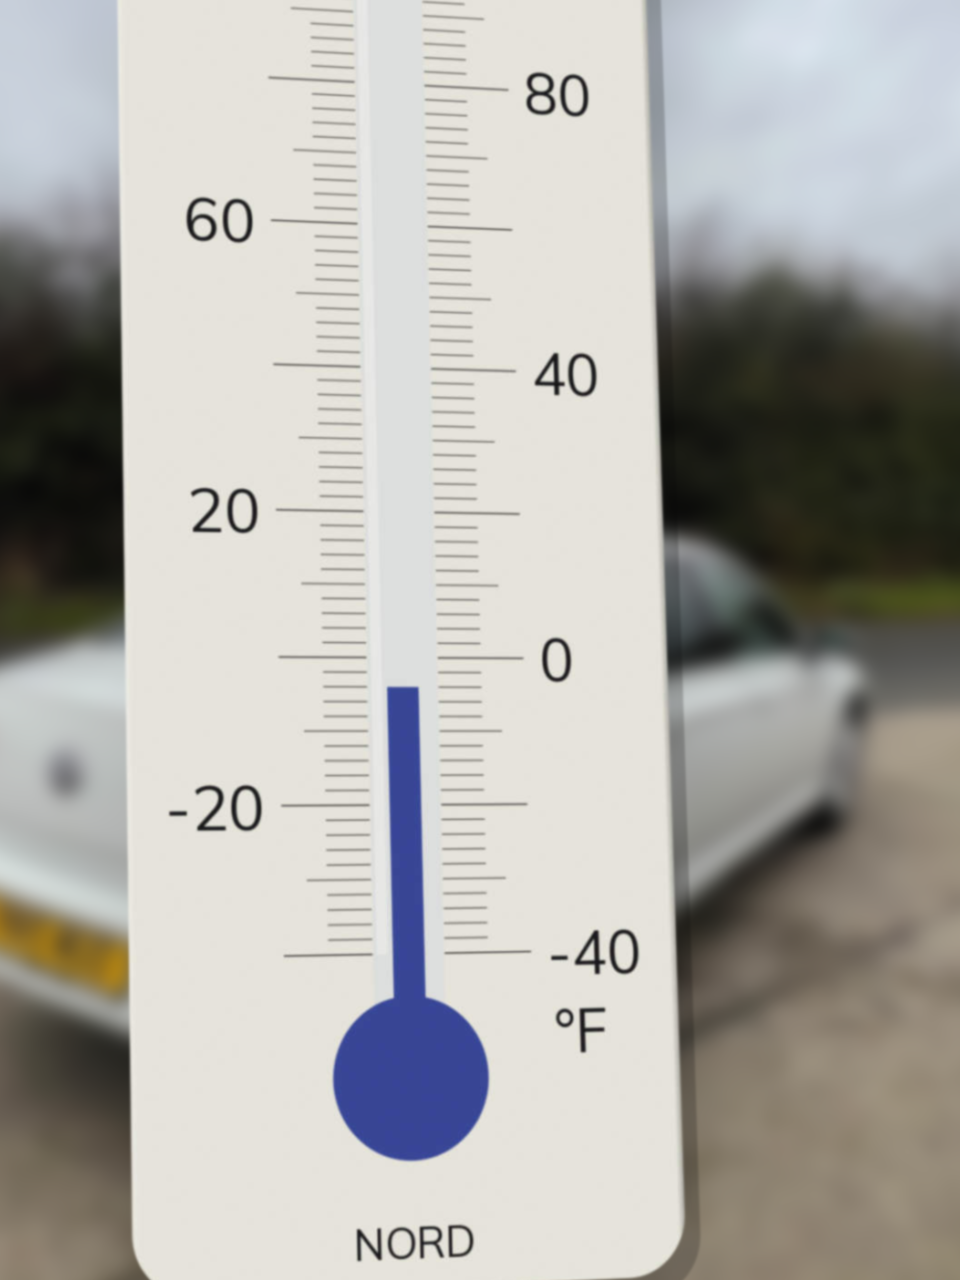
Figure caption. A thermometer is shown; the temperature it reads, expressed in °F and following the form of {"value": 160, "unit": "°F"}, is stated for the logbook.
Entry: {"value": -4, "unit": "°F"}
